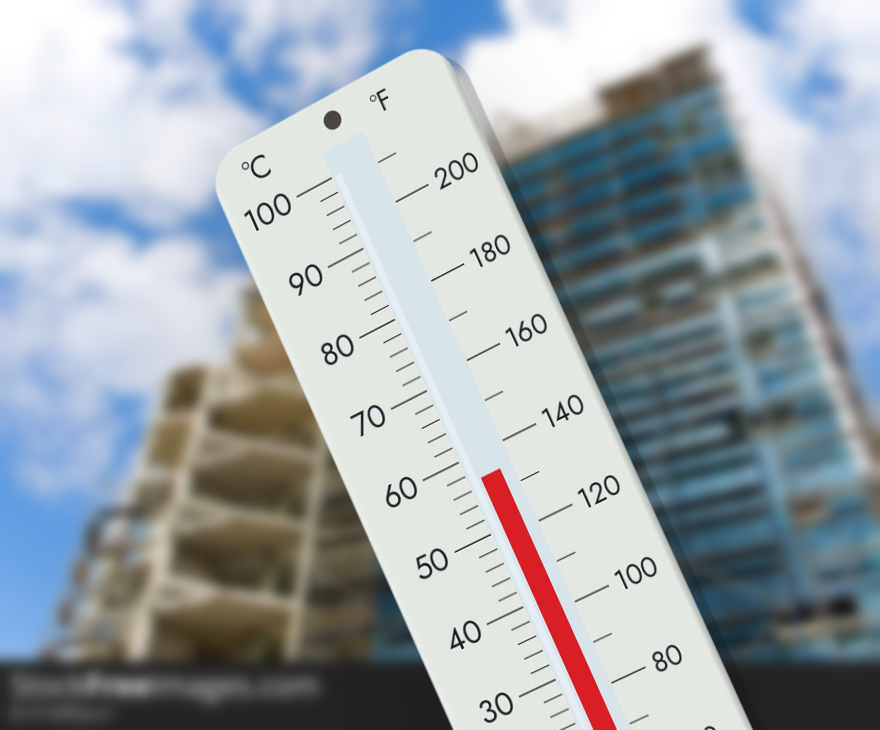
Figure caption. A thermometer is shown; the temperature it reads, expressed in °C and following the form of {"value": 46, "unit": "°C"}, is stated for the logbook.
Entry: {"value": 57, "unit": "°C"}
